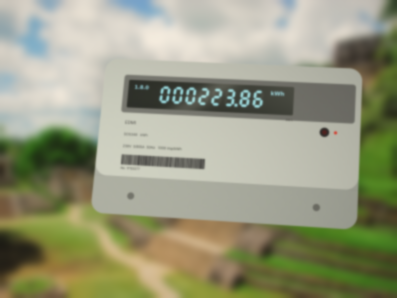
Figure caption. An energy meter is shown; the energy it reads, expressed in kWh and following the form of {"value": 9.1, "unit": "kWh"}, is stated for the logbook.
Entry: {"value": 223.86, "unit": "kWh"}
